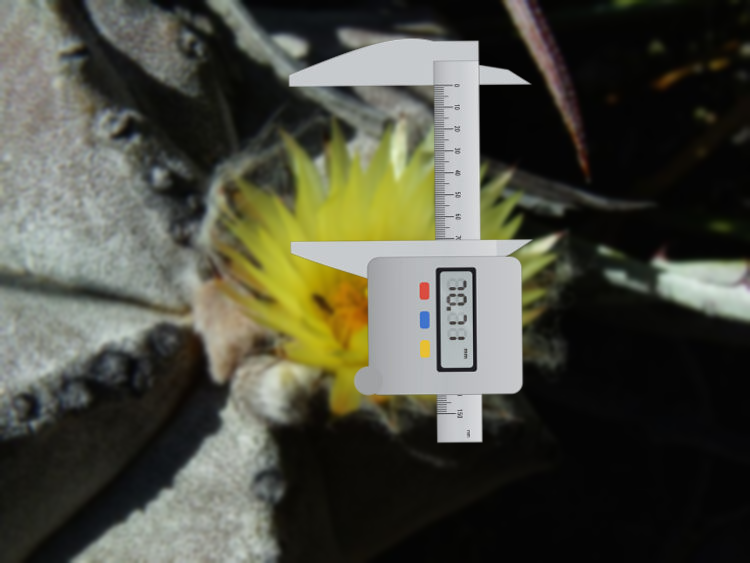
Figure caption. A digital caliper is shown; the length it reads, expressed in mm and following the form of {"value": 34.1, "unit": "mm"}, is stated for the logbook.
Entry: {"value": 70.71, "unit": "mm"}
